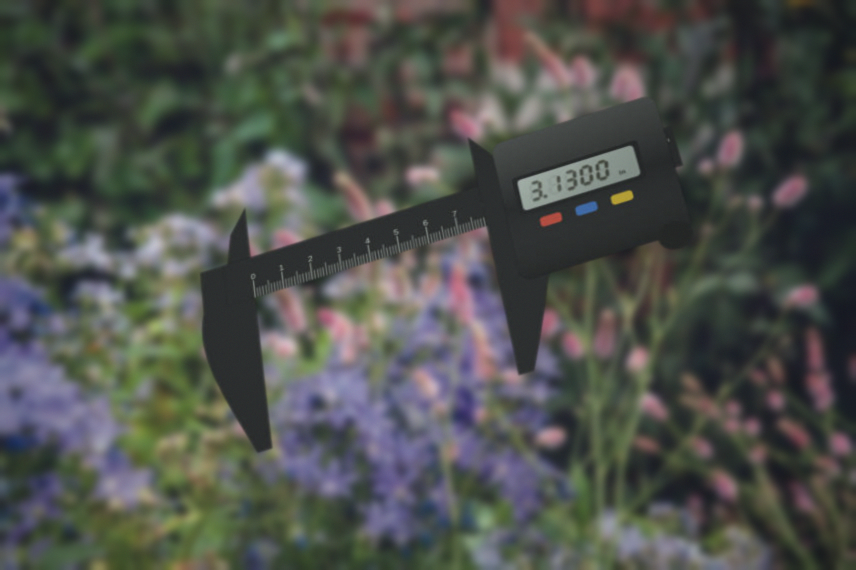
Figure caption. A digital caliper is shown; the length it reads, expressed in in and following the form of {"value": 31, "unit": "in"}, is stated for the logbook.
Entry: {"value": 3.1300, "unit": "in"}
